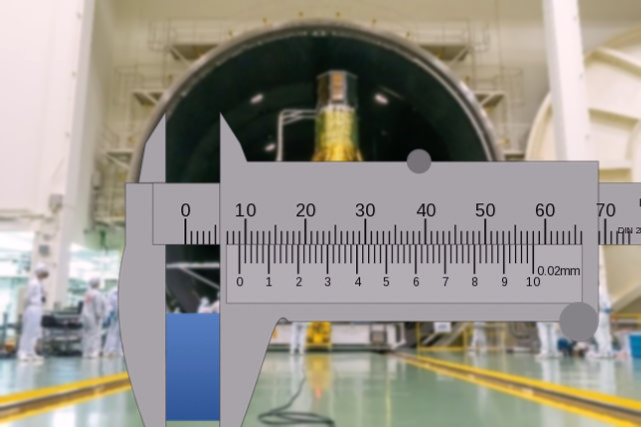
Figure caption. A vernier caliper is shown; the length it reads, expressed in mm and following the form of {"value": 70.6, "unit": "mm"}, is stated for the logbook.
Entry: {"value": 9.0, "unit": "mm"}
